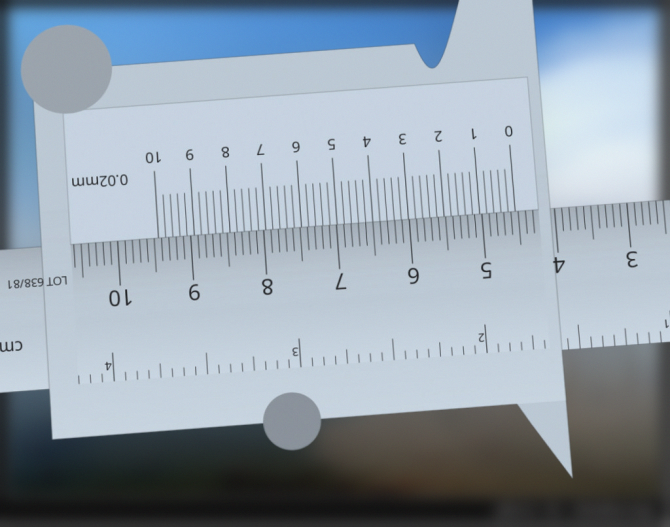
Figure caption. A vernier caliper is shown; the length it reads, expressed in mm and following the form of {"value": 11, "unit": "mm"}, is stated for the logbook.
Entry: {"value": 45.4, "unit": "mm"}
